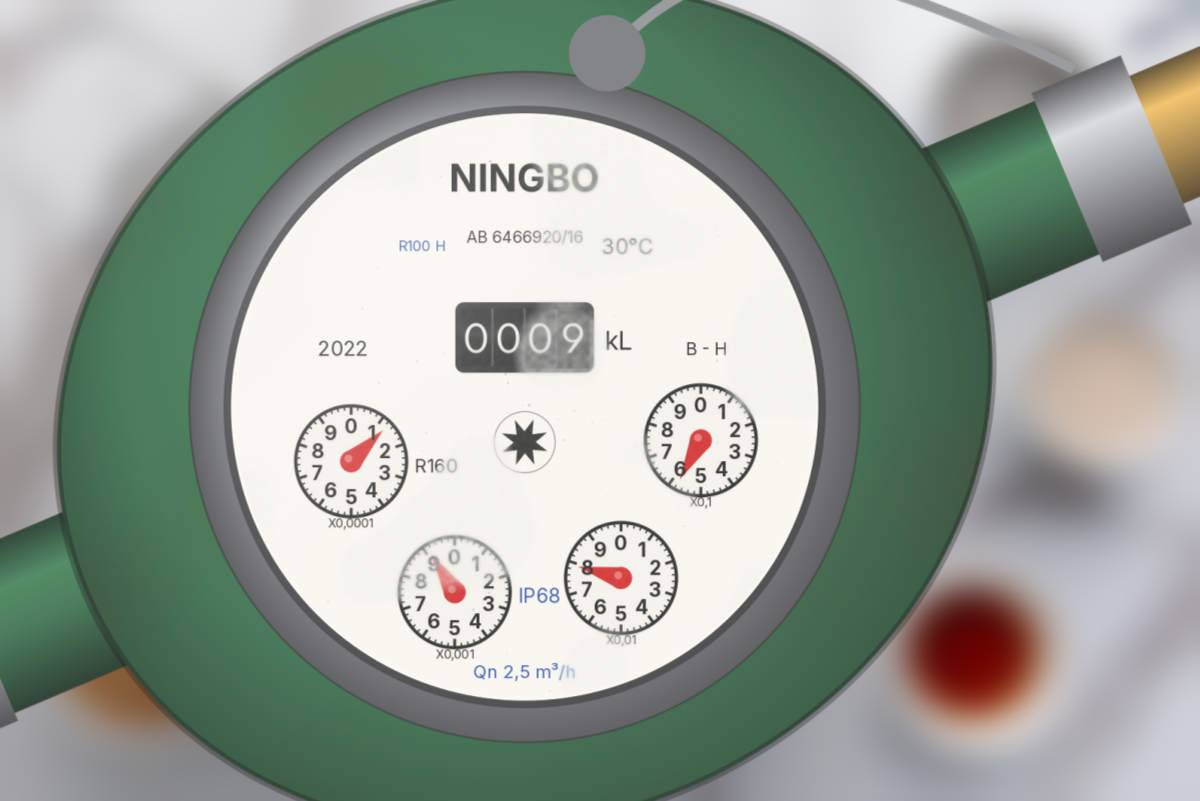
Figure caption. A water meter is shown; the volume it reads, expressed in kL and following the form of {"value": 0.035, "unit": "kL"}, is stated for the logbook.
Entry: {"value": 9.5791, "unit": "kL"}
